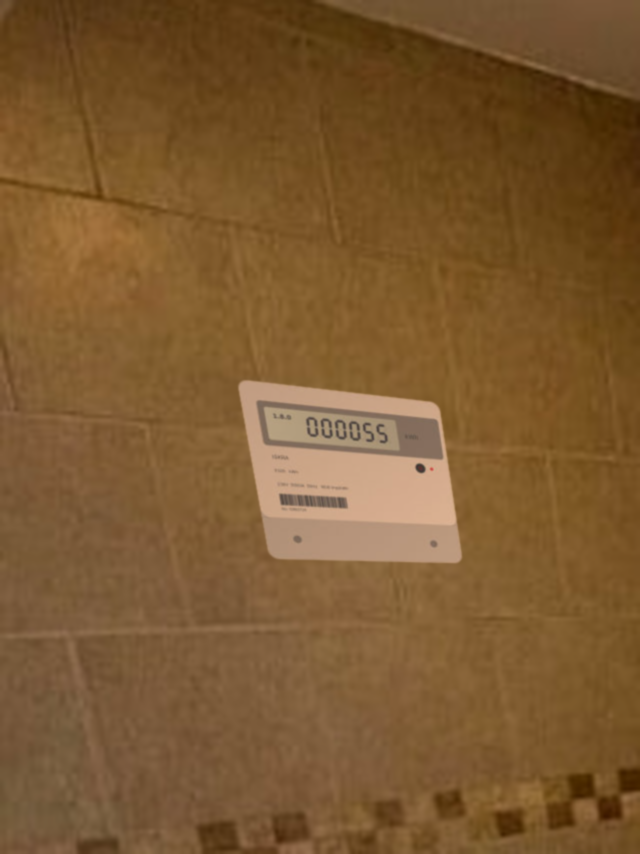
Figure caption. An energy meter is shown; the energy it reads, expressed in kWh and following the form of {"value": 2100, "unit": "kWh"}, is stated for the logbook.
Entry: {"value": 55, "unit": "kWh"}
